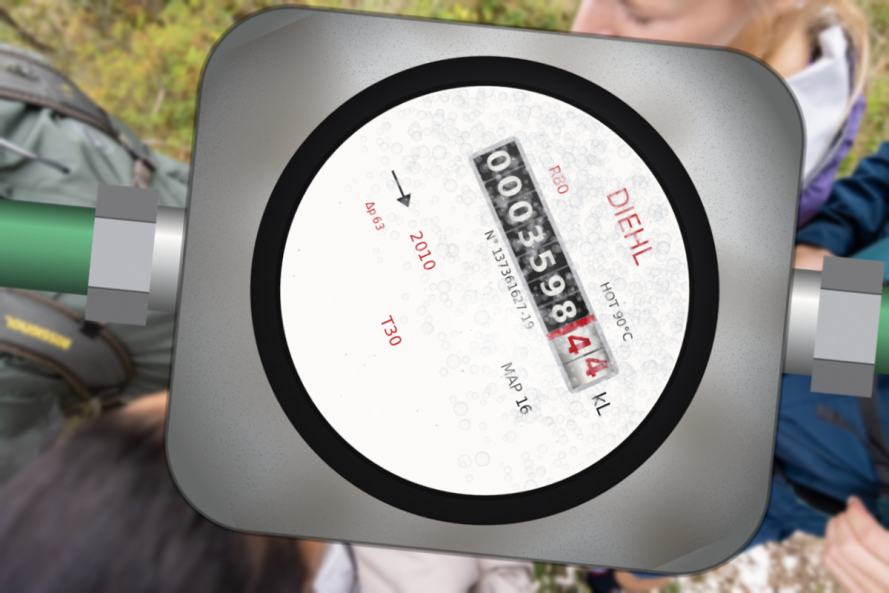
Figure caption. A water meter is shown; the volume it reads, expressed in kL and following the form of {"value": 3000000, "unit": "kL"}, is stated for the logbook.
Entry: {"value": 3598.44, "unit": "kL"}
